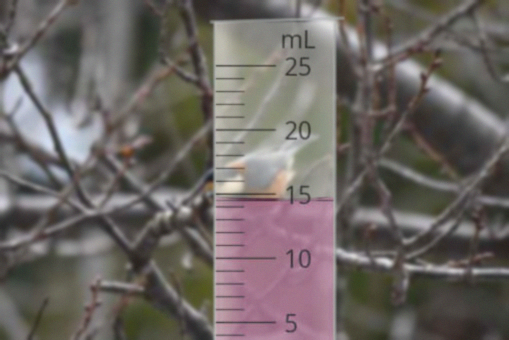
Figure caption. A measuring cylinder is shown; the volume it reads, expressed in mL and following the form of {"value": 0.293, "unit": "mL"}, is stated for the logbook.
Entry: {"value": 14.5, "unit": "mL"}
